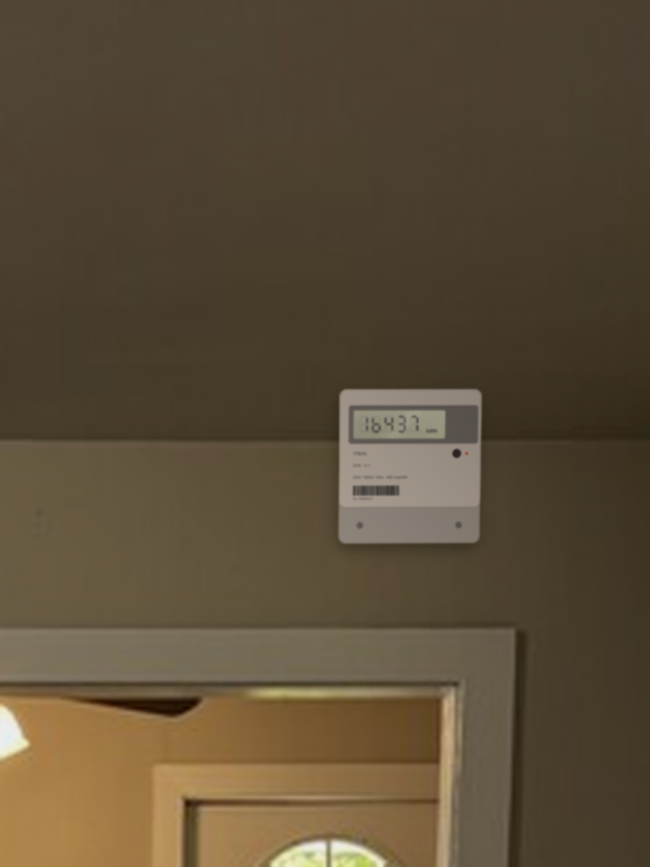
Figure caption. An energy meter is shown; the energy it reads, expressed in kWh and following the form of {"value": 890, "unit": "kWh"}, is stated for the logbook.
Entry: {"value": 16437, "unit": "kWh"}
